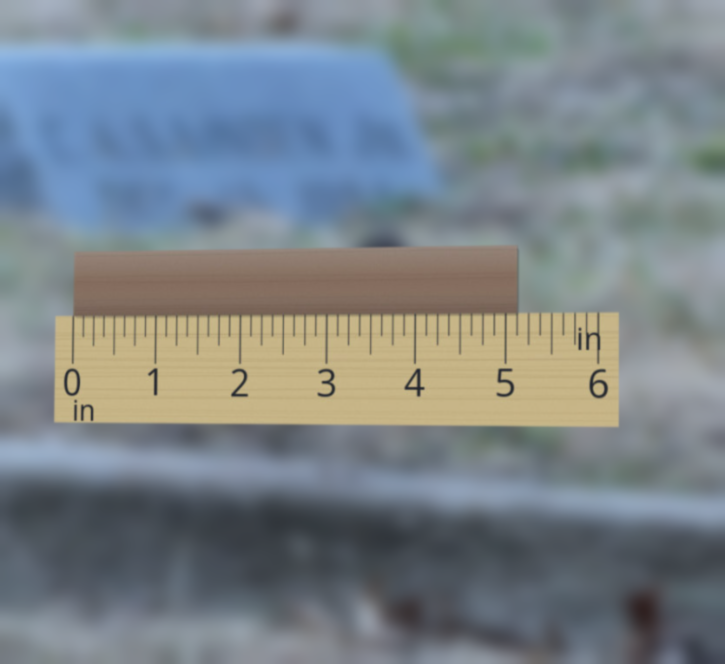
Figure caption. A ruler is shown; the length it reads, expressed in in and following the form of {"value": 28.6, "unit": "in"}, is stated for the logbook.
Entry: {"value": 5.125, "unit": "in"}
